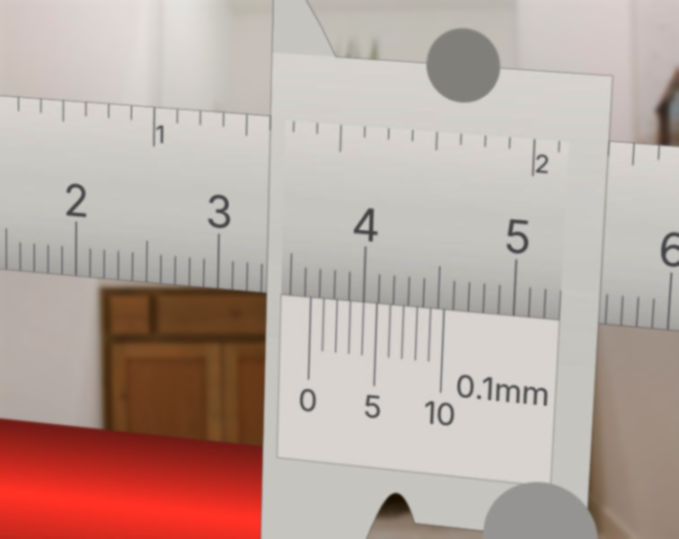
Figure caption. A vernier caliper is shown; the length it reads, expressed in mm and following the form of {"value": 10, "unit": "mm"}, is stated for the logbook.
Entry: {"value": 36.4, "unit": "mm"}
